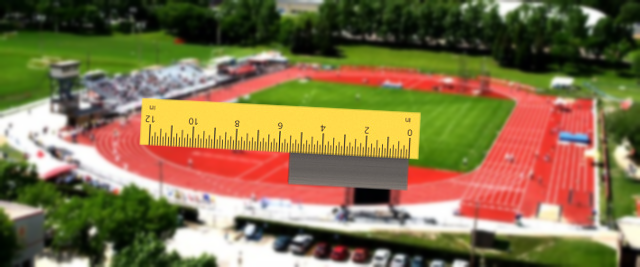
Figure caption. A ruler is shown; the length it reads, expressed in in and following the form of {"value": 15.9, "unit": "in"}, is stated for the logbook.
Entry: {"value": 5.5, "unit": "in"}
